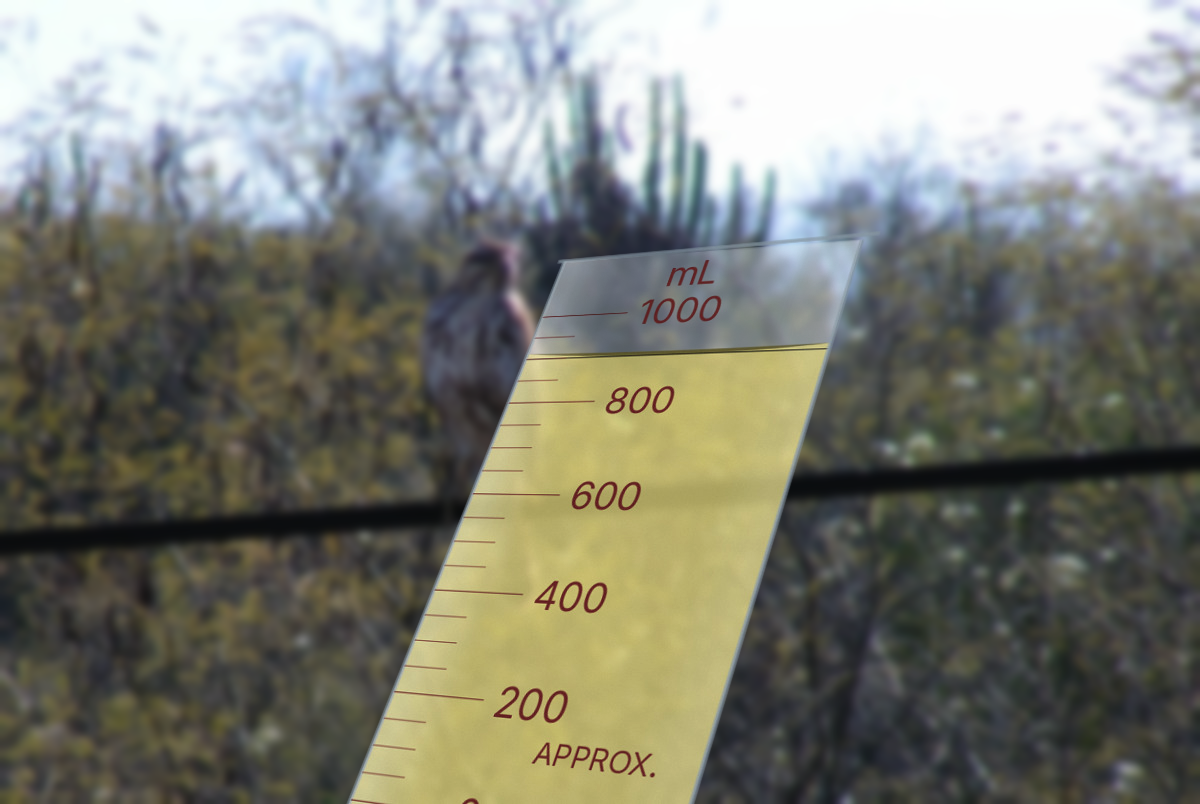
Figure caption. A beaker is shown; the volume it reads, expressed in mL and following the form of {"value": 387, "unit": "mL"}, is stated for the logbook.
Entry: {"value": 900, "unit": "mL"}
